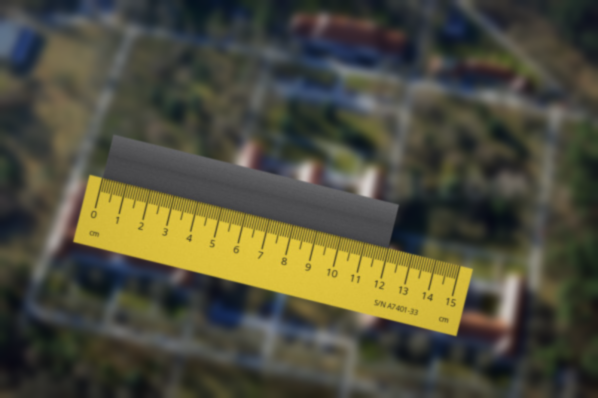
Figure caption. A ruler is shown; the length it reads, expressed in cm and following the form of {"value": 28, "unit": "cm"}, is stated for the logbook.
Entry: {"value": 12, "unit": "cm"}
